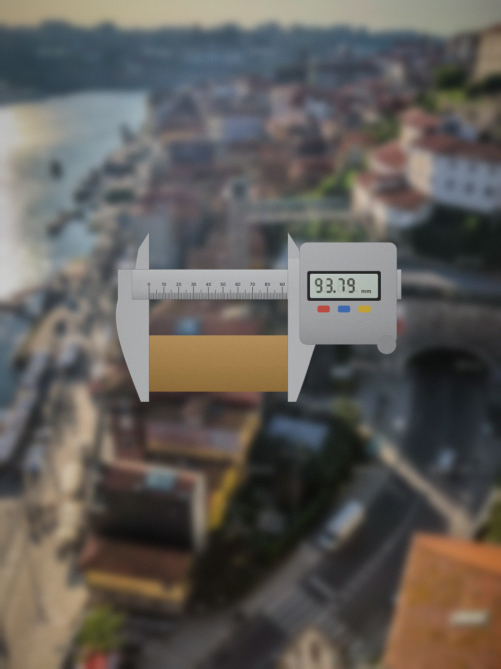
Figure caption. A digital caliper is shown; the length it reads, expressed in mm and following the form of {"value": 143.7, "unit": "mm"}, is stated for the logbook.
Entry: {"value": 93.79, "unit": "mm"}
